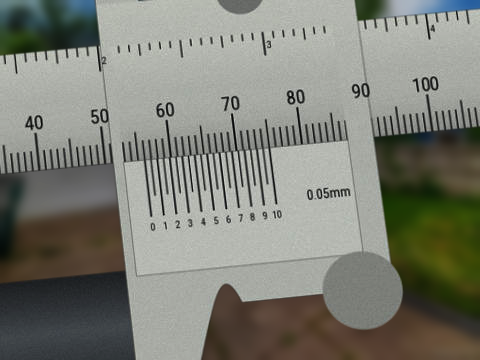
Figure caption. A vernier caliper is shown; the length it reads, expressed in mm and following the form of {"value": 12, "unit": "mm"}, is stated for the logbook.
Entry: {"value": 56.0, "unit": "mm"}
